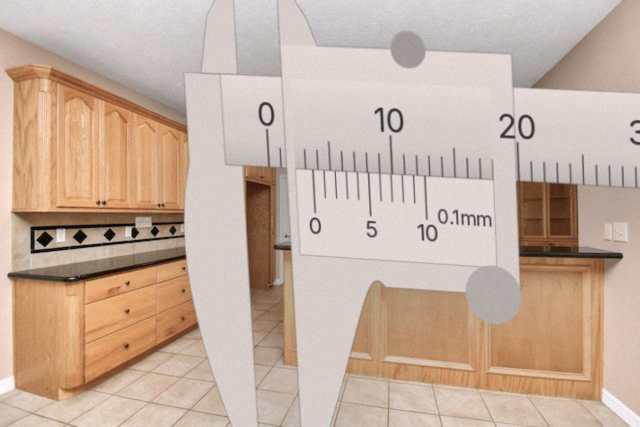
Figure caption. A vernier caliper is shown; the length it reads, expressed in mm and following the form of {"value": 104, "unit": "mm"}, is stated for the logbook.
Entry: {"value": 3.6, "unit": "mm"}
